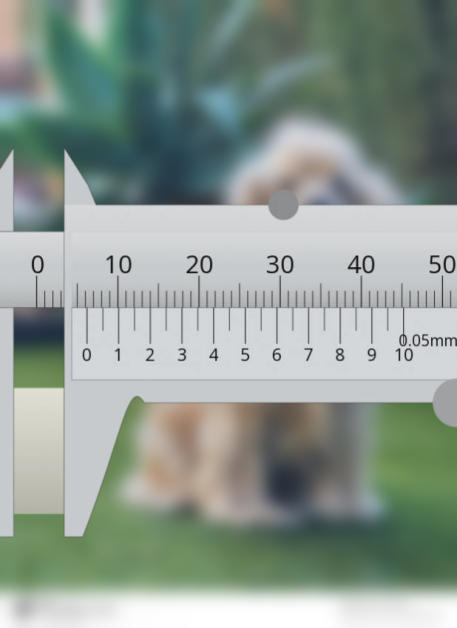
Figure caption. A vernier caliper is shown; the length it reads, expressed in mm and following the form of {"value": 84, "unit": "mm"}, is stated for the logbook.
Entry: {"value": 6.2, "unit": "mm"}
